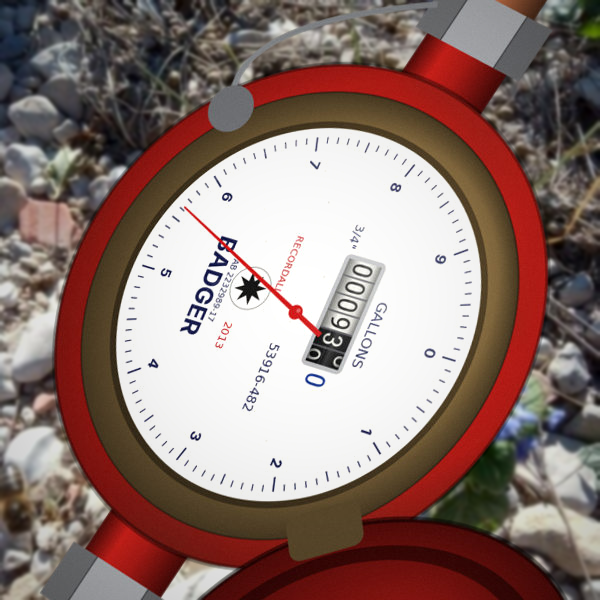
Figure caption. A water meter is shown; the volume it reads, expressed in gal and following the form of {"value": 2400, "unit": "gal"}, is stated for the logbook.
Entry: {"value": 9385.6, "unit": "gal"}
